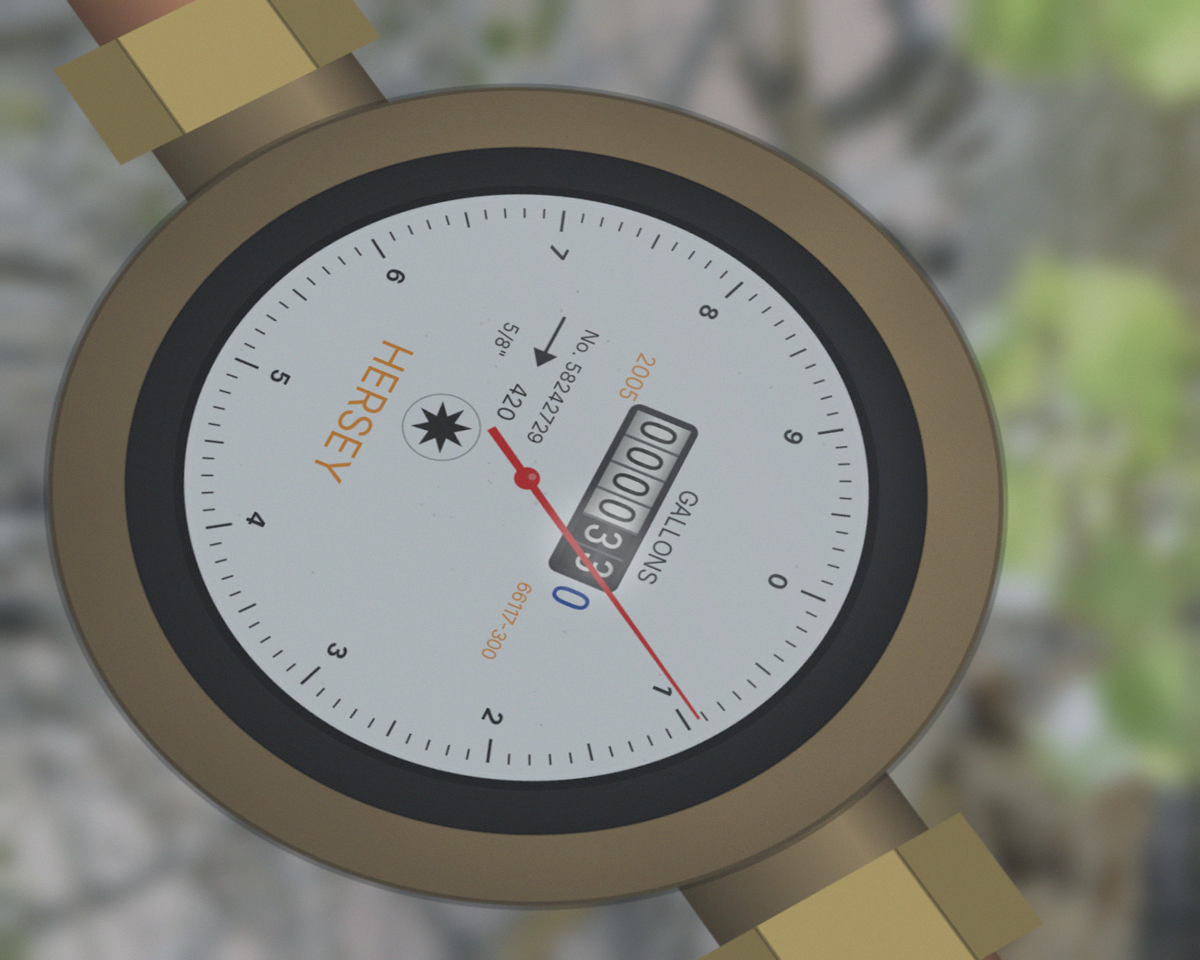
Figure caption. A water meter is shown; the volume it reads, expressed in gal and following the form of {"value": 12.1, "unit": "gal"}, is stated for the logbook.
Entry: {"value": 330.9, "unit": "gal"}
